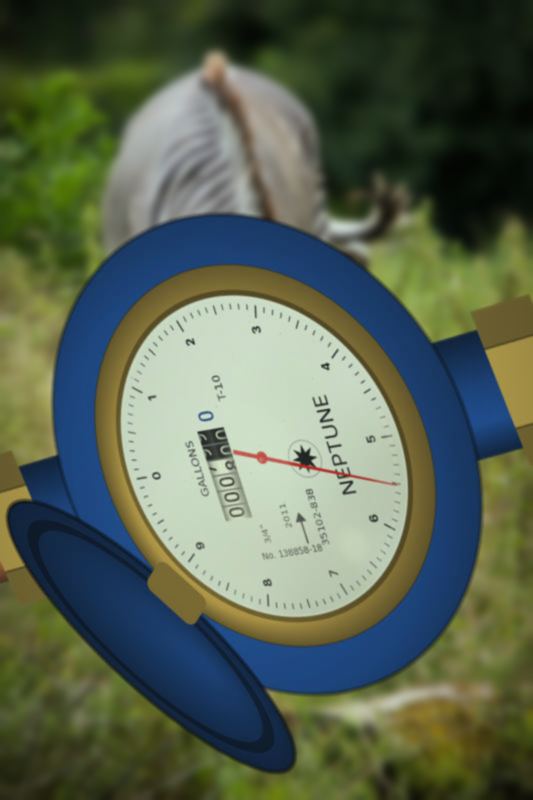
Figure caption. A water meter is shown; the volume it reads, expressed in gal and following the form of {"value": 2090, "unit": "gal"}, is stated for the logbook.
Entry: {"value": 7995.5, "unit": "gal"}
